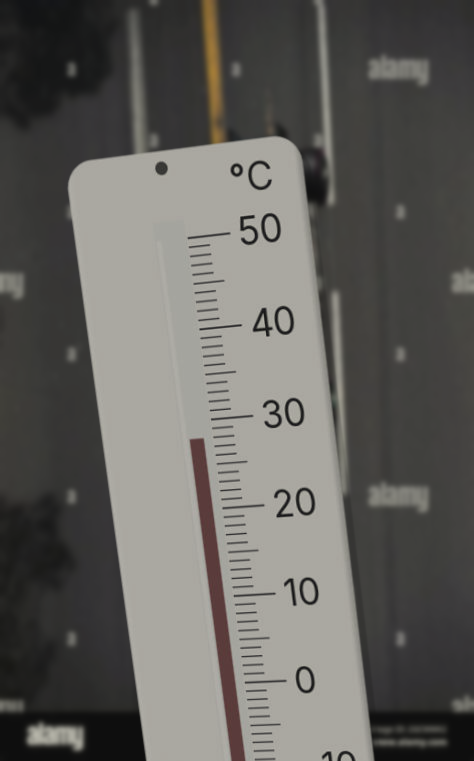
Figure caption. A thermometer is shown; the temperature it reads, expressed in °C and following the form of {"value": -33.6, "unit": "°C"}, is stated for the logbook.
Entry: {"value": 28, "unit": "°C"}
